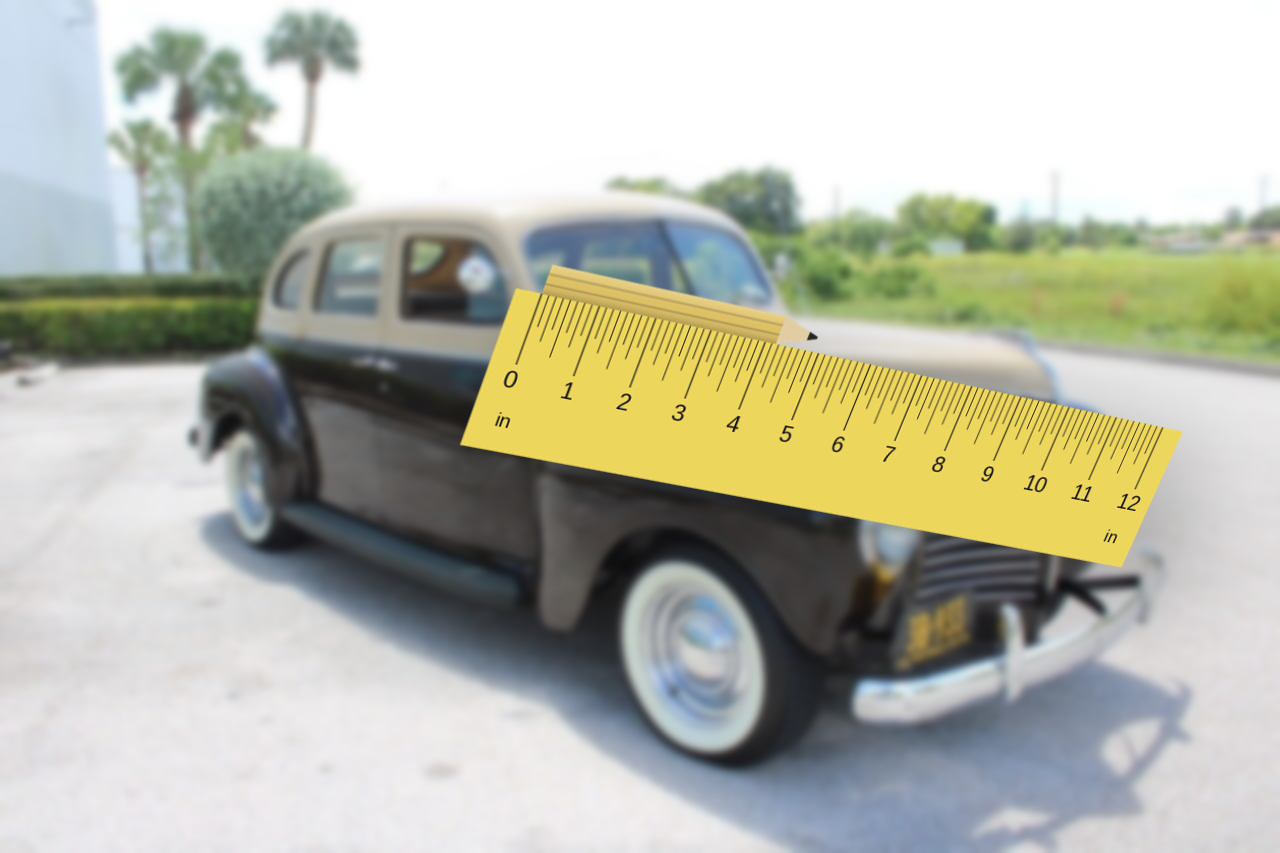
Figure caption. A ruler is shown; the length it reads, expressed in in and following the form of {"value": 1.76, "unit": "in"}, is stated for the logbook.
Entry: {"value": 4.875, "unit": "in"}
